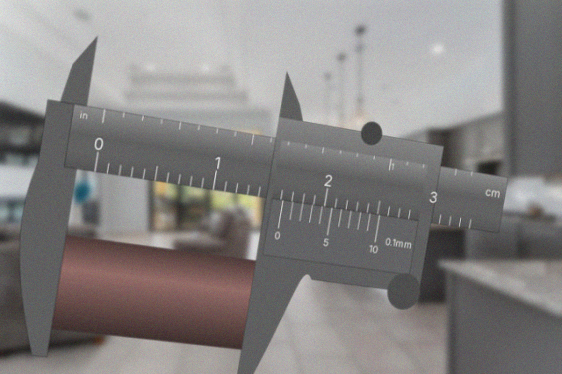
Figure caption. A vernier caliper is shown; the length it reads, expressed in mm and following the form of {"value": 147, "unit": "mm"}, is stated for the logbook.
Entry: {"value": 16.2, "unit": "mm"}
